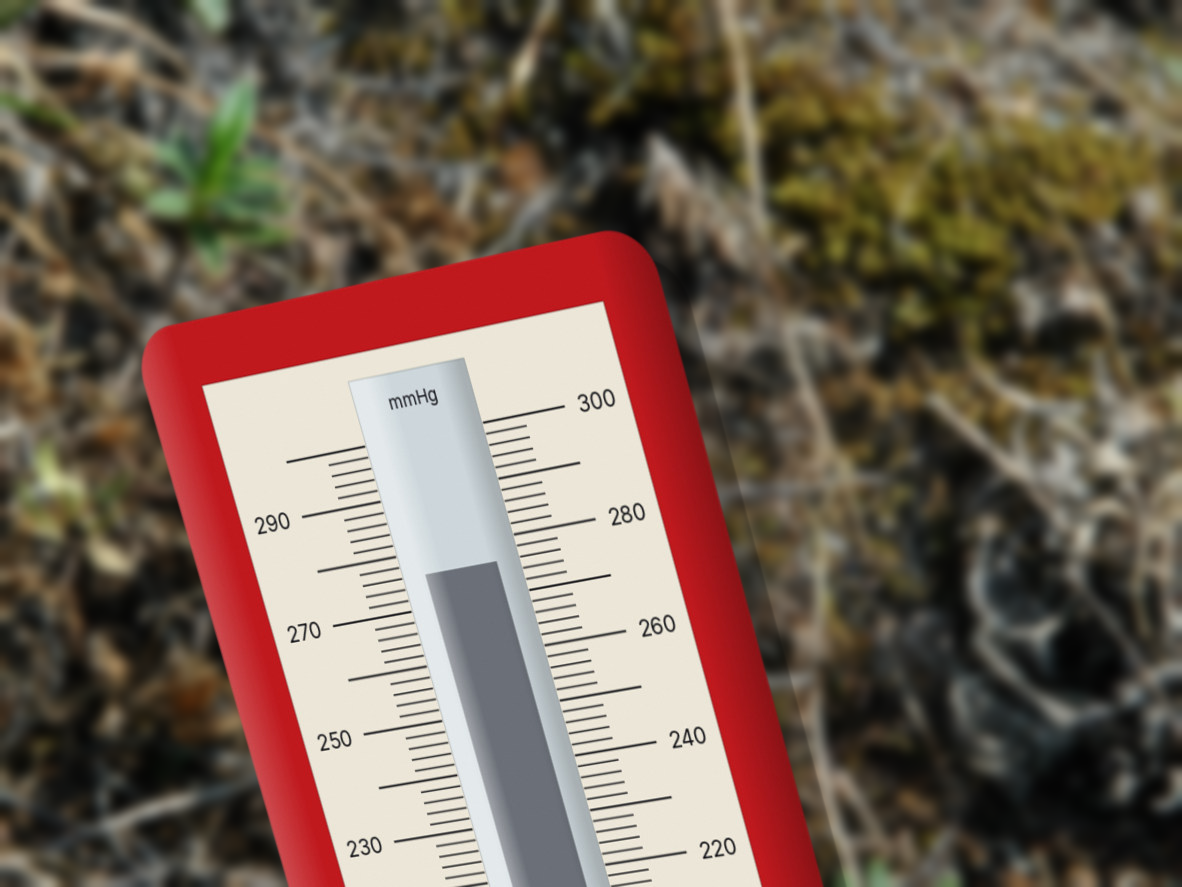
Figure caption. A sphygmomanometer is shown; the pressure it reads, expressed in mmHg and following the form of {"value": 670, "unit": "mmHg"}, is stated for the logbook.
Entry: {"value": 276, "unit": "mmHg"}
